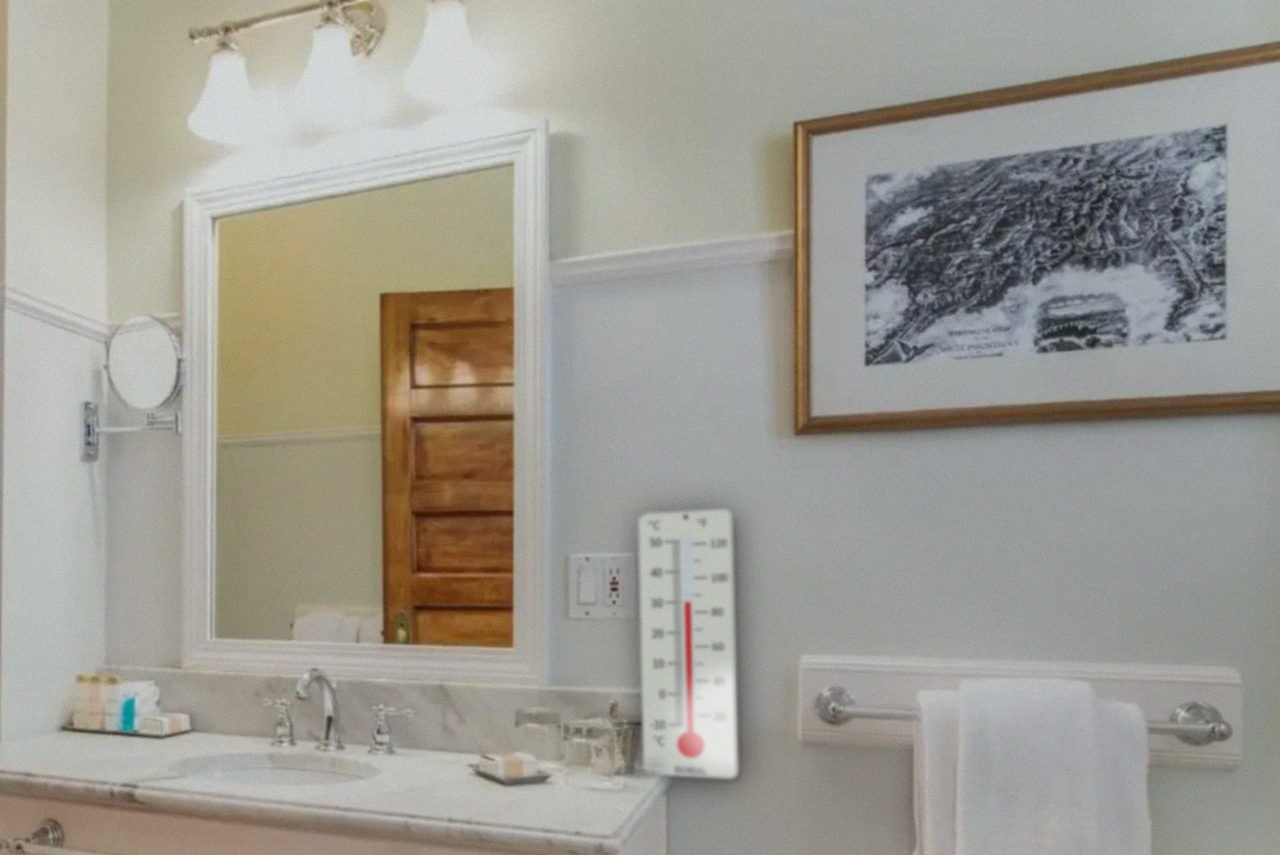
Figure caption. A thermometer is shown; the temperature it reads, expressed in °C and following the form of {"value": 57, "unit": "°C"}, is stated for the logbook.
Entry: {"value": 30, "unit": "°C"}
